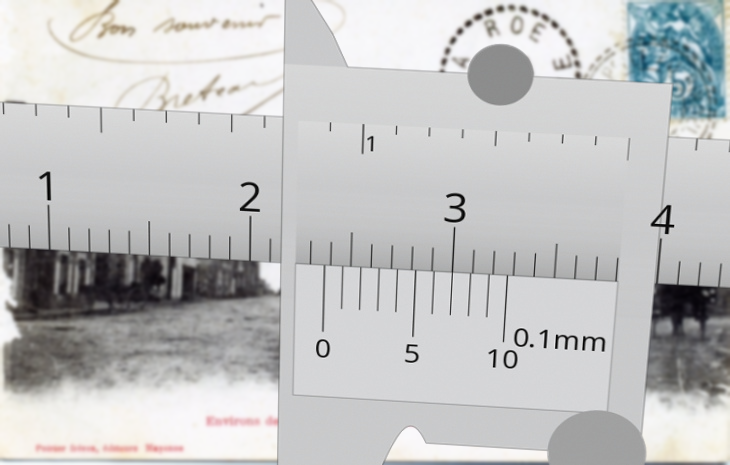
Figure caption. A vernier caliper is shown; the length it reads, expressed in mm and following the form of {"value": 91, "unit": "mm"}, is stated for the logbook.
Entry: {"value": 23.7, "unit": "mm"}
